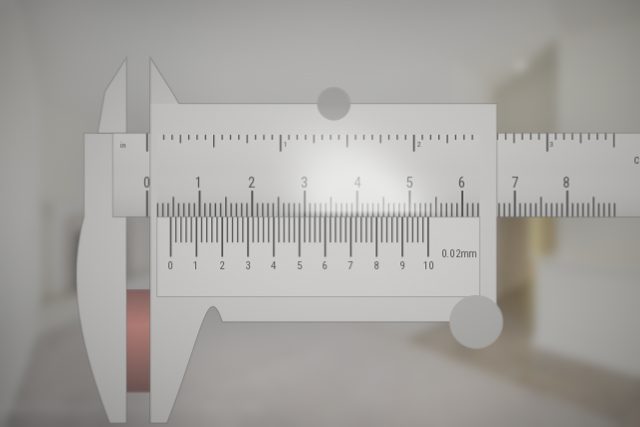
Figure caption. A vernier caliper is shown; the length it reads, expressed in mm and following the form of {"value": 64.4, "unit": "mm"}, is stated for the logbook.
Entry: {"value": 4.5, "unit": "mm"}
